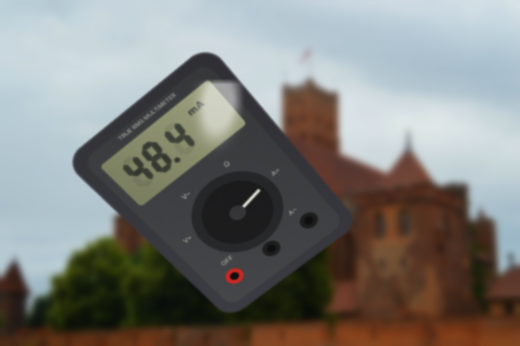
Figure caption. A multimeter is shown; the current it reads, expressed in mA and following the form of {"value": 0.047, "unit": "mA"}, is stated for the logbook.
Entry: {"value": 48.4, "unit": "mA"}
